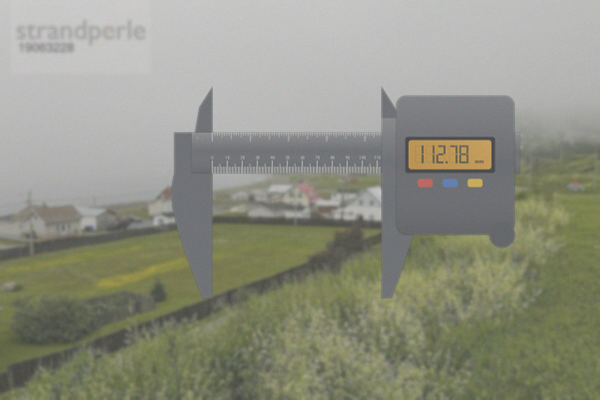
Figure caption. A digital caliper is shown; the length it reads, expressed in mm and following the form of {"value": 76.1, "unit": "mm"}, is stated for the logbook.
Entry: {"value": 112.78, "unit": "mm"}
